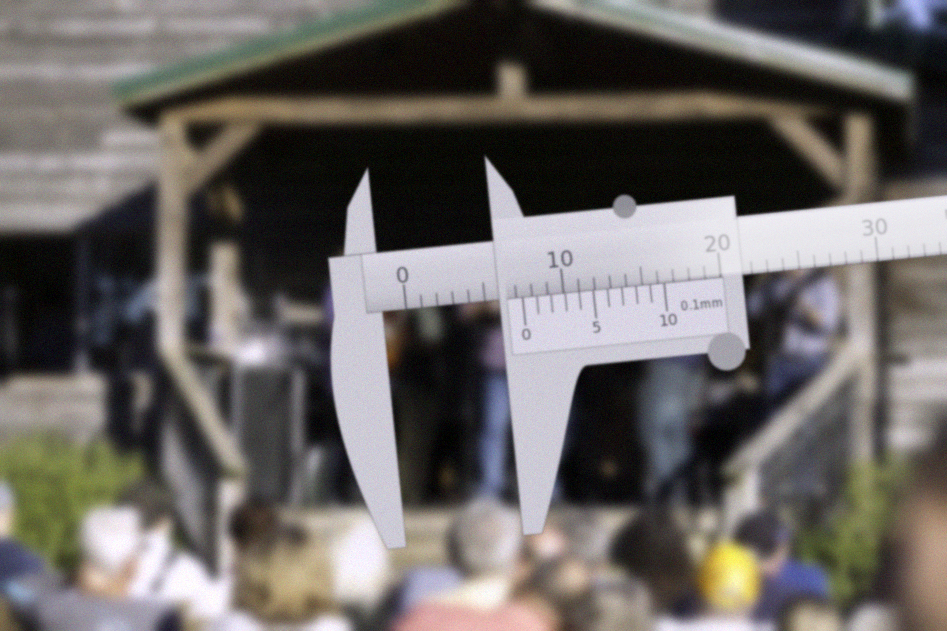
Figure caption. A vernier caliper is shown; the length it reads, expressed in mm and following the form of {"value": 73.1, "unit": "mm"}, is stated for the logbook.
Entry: {"value": 7.4, "unit": "mm"}
